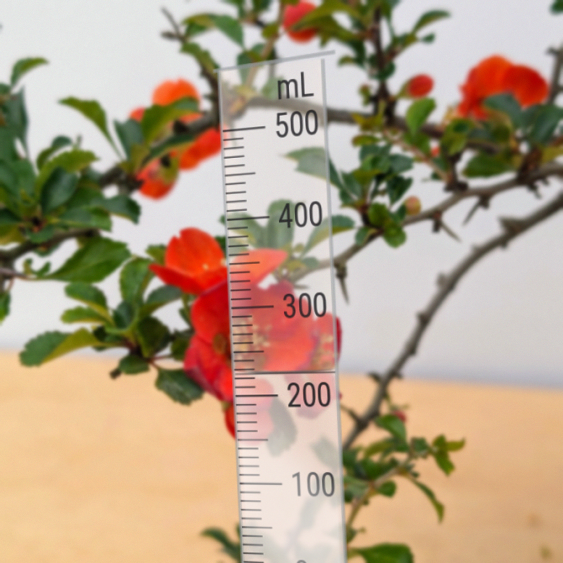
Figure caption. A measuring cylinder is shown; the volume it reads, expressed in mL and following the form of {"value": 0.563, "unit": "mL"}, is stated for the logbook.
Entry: {"value": 225, "unit": "mL"}
